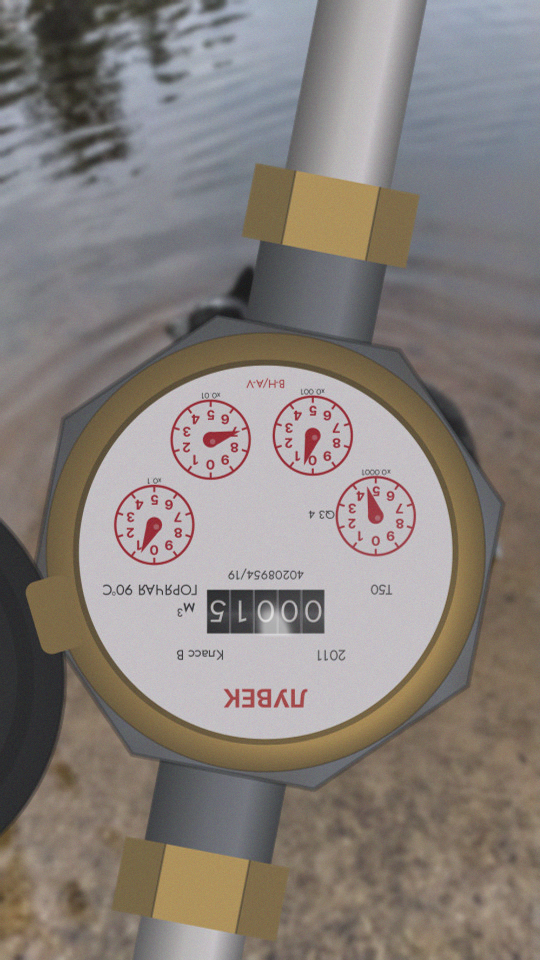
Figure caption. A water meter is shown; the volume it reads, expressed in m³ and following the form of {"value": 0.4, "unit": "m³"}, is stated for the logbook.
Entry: {"value": 15.0704, "unit": "m³"}
